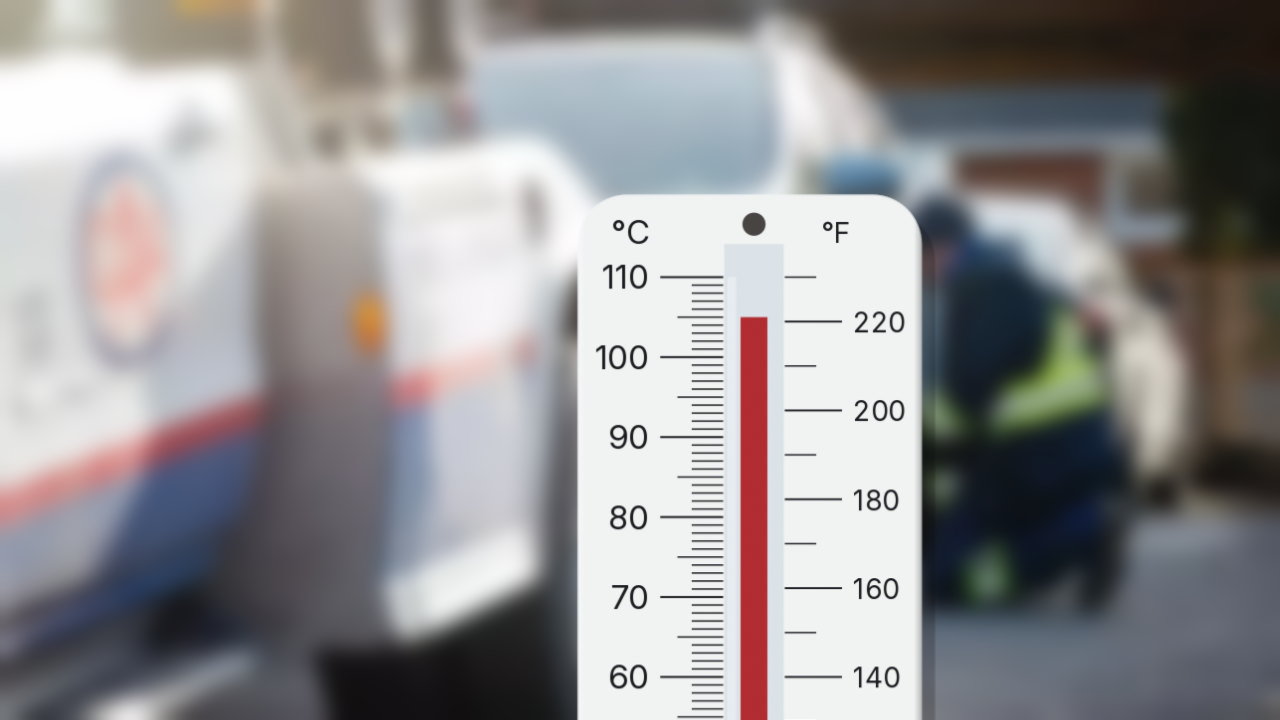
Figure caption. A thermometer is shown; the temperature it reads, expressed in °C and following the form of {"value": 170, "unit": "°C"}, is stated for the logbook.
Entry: {"value": 105, "unit": "°C"}
